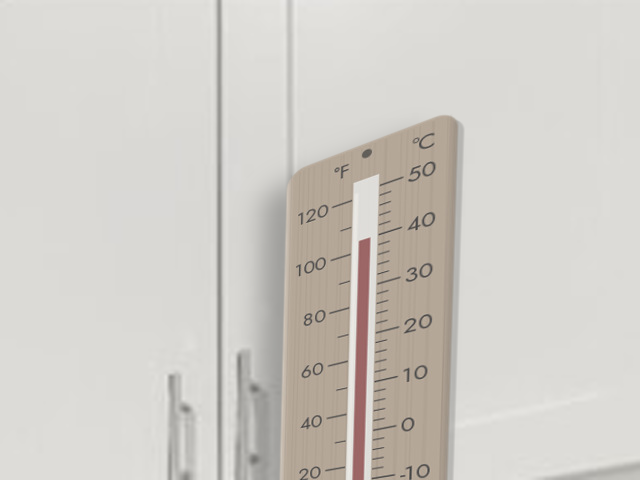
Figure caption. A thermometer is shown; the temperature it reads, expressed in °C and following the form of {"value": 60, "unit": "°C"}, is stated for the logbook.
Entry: {"value": 40, "unit": "°C"}
